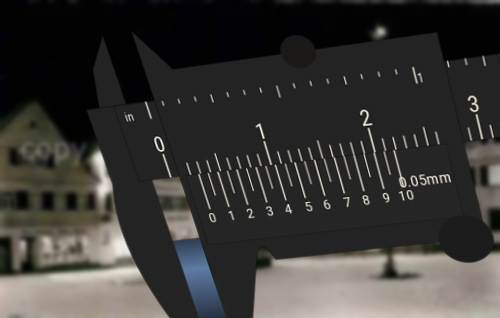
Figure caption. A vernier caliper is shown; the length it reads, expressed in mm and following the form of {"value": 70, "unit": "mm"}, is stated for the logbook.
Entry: {"value": 2.8, "unit": "mm"}
